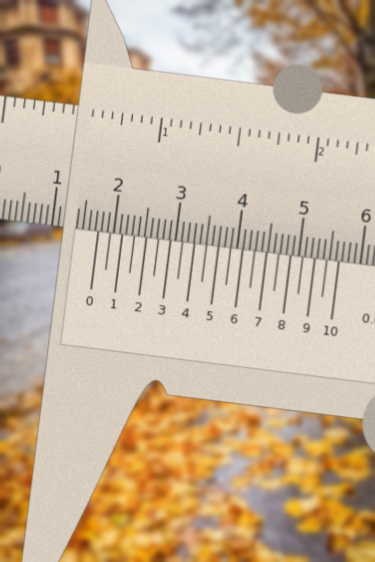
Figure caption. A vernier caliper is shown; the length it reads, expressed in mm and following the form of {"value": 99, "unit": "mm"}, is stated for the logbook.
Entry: {"value": 17.5, "unit": "mm"}
